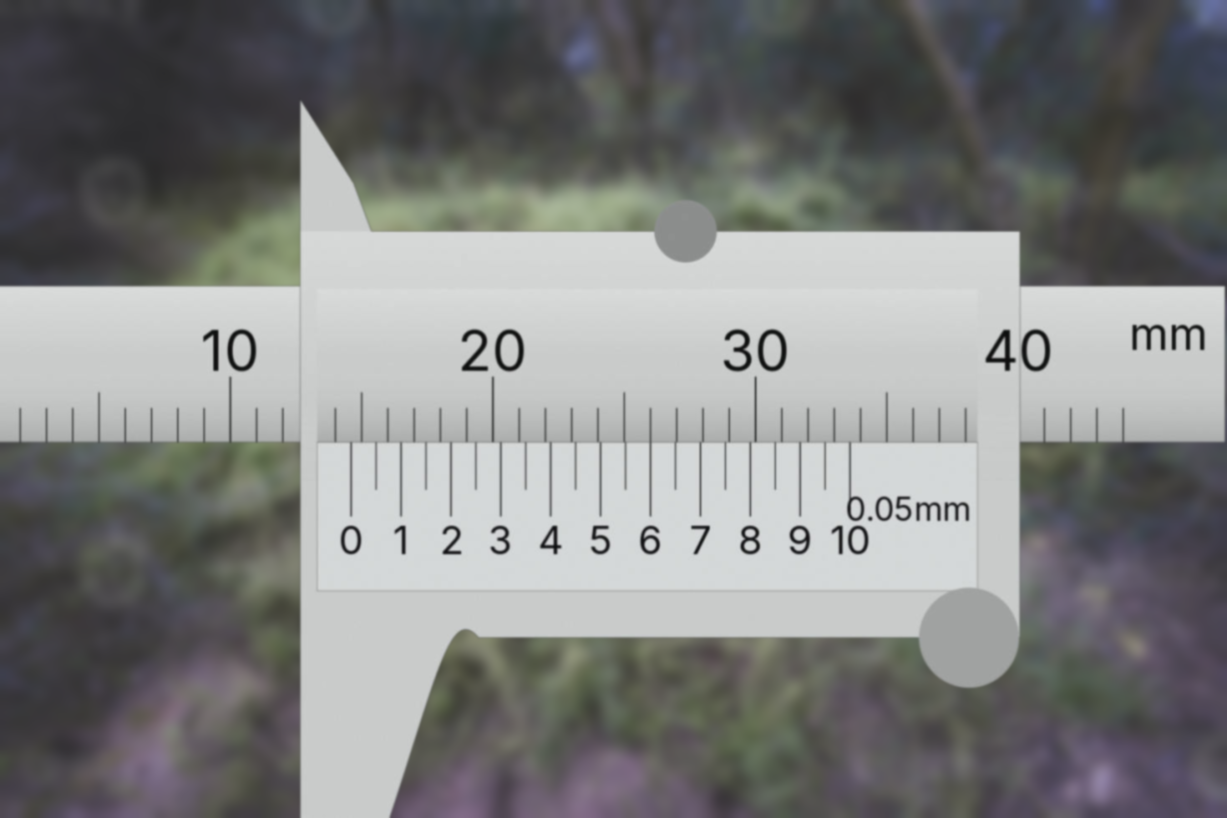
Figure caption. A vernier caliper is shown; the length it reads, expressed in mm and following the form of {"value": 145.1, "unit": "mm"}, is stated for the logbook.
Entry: {"value": 14.6, "unit": "mm"}
